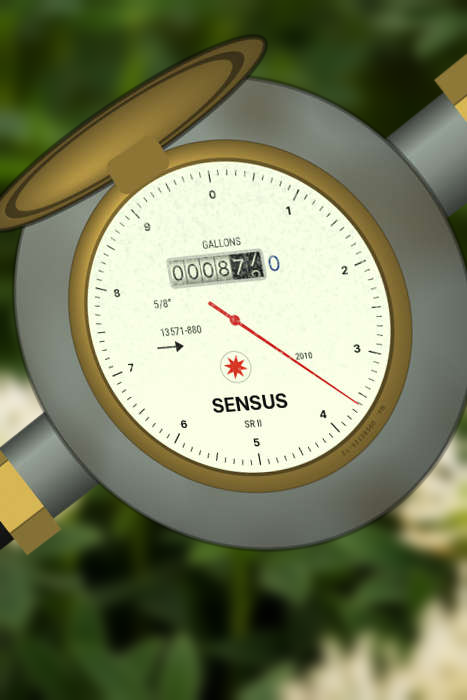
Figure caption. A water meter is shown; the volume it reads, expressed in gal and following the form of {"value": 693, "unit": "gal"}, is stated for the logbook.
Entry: {"value": 8773.6, "unit": "gal"}
